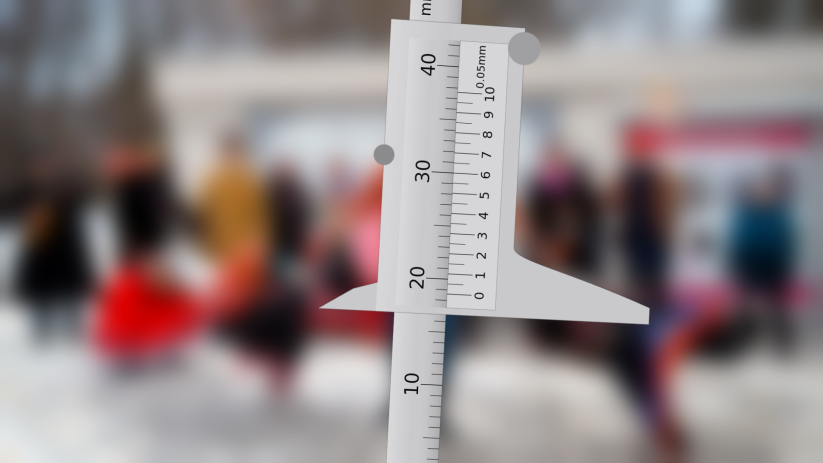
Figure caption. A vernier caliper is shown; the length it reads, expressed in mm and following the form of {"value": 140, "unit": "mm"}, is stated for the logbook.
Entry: {"value": 18.6, "unit": "mm"}
